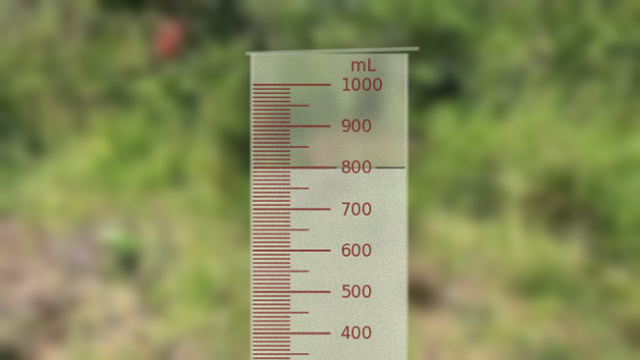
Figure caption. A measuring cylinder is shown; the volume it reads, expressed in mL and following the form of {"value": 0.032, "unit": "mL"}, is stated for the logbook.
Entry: {"value": 800, "unit": "mL"}
